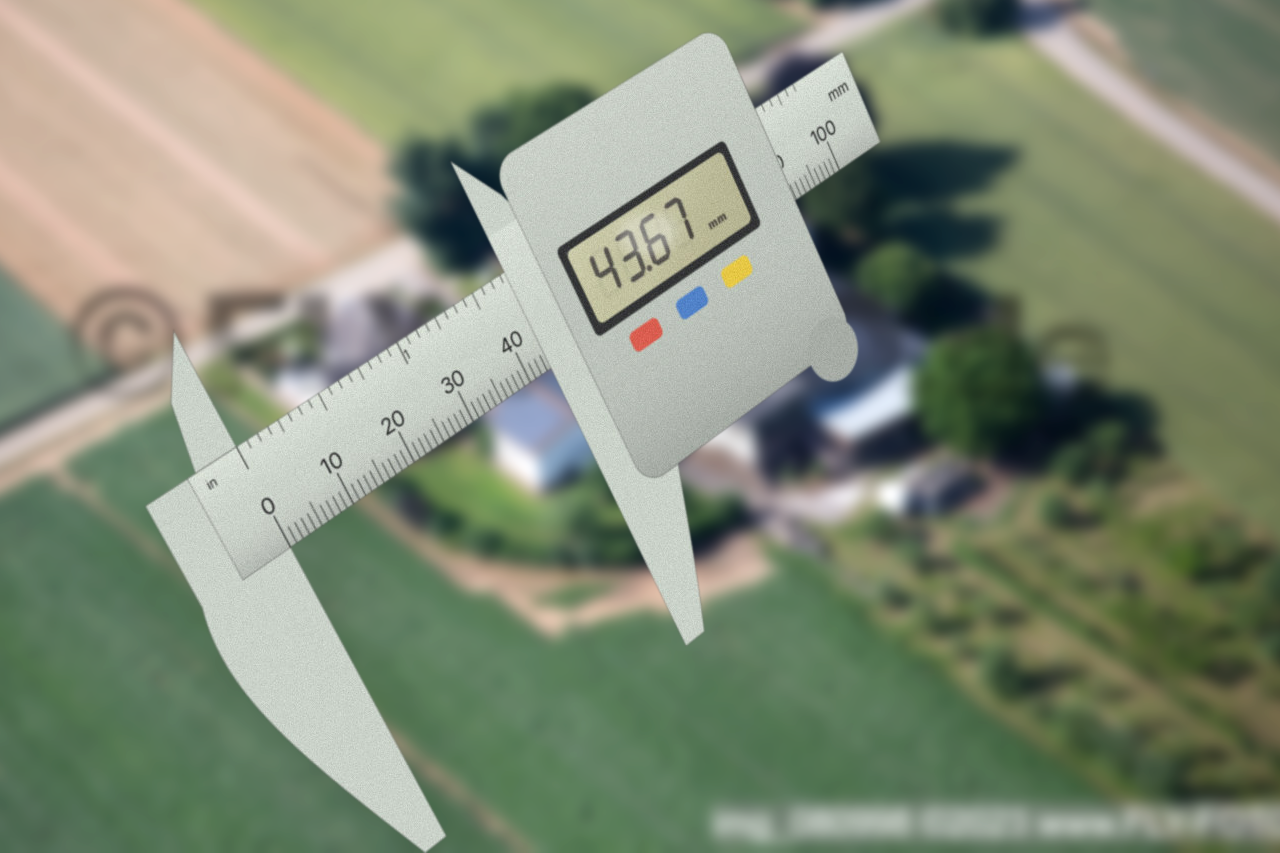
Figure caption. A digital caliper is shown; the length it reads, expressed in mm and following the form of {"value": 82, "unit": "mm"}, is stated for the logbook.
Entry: {"value": 43.67, "unit": "mm"}
